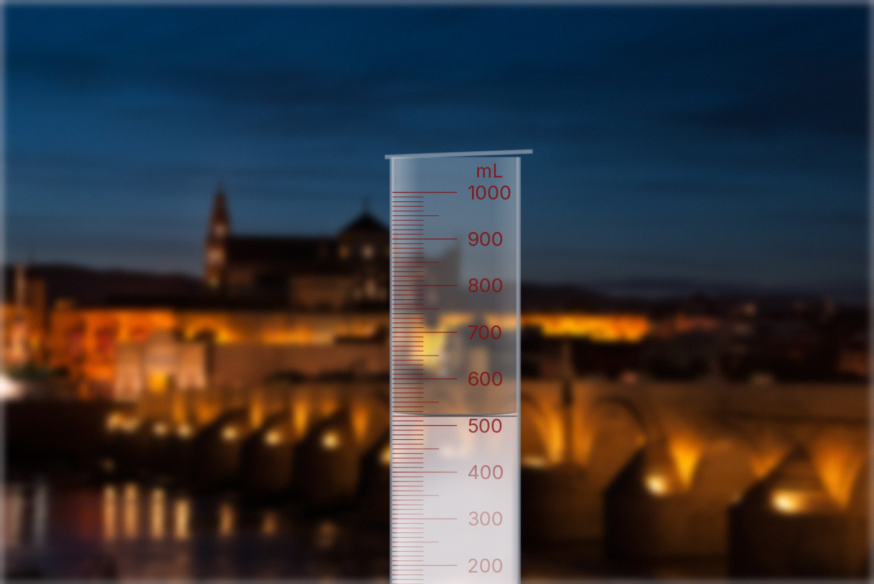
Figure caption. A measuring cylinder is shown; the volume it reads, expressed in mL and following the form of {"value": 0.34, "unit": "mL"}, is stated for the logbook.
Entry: {"value": 520, "unit": "mL"}
